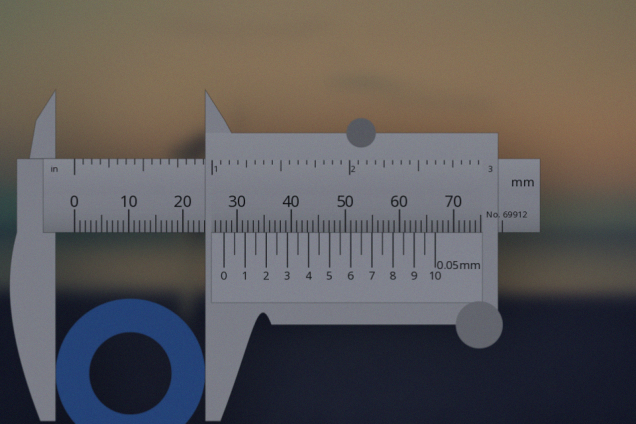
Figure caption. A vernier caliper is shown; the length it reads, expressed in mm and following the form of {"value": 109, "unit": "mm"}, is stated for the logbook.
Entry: {"value": 27.6, "unit": "mm"}
